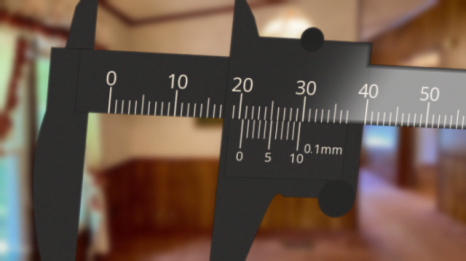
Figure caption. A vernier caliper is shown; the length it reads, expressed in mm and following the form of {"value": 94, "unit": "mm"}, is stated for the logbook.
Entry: {"value": 20.6, "unit": "mm"}
